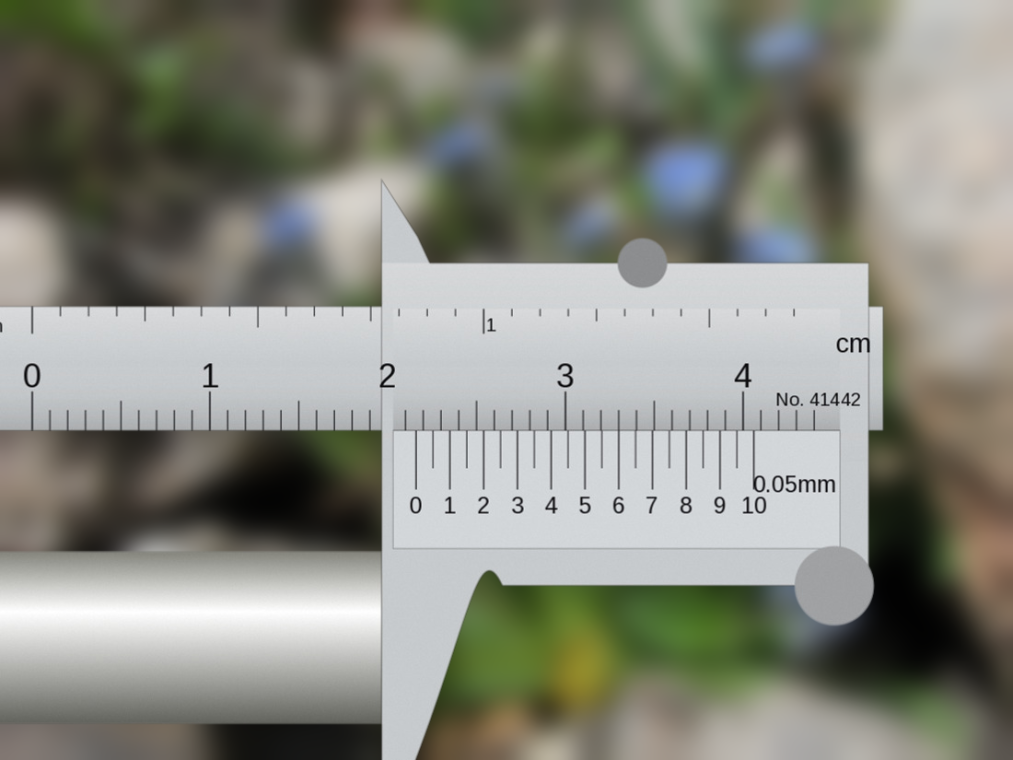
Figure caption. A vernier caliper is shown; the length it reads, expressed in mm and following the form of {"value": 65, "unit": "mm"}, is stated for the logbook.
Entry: {"value": 21.6, "unit": "mm"}
